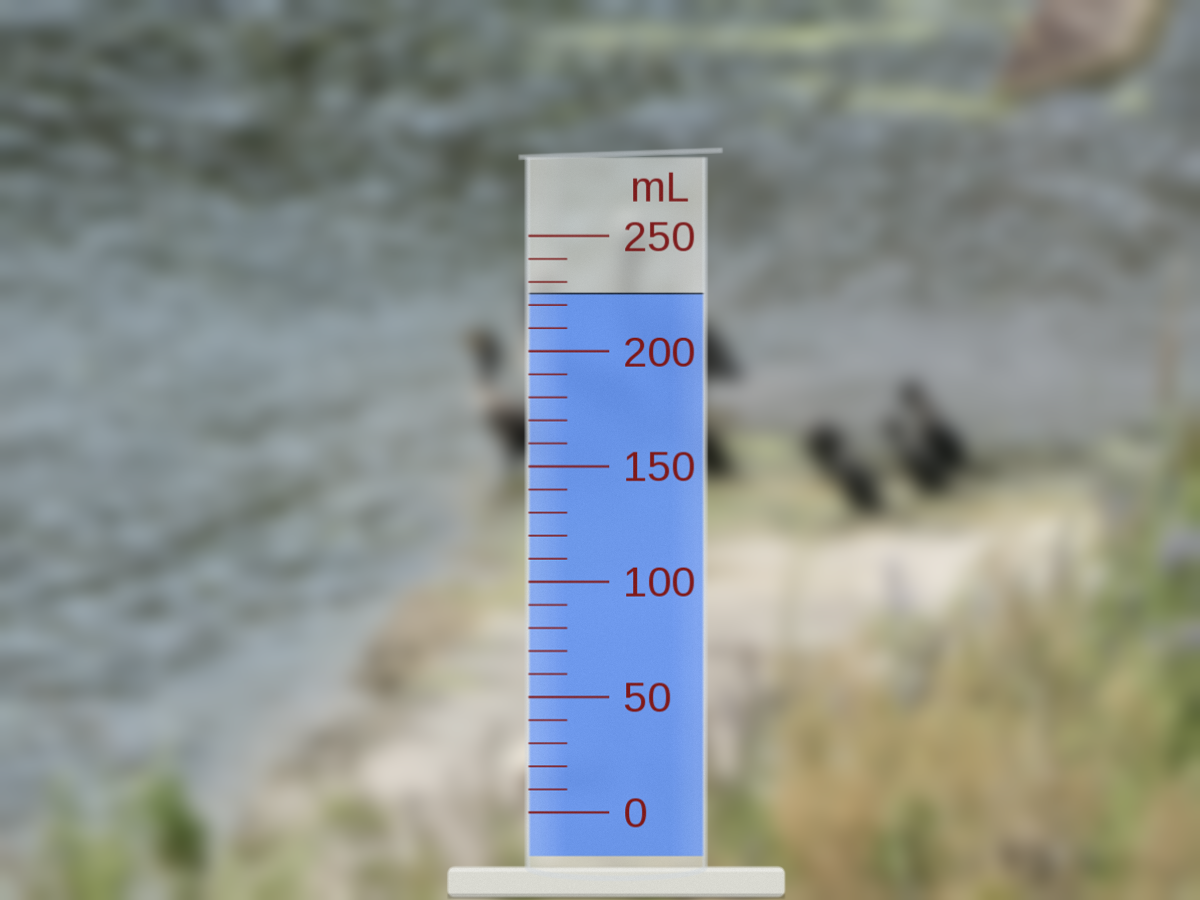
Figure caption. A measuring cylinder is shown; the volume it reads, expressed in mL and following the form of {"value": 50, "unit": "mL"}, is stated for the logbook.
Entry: {"value": 225, "unit": "mL"}
